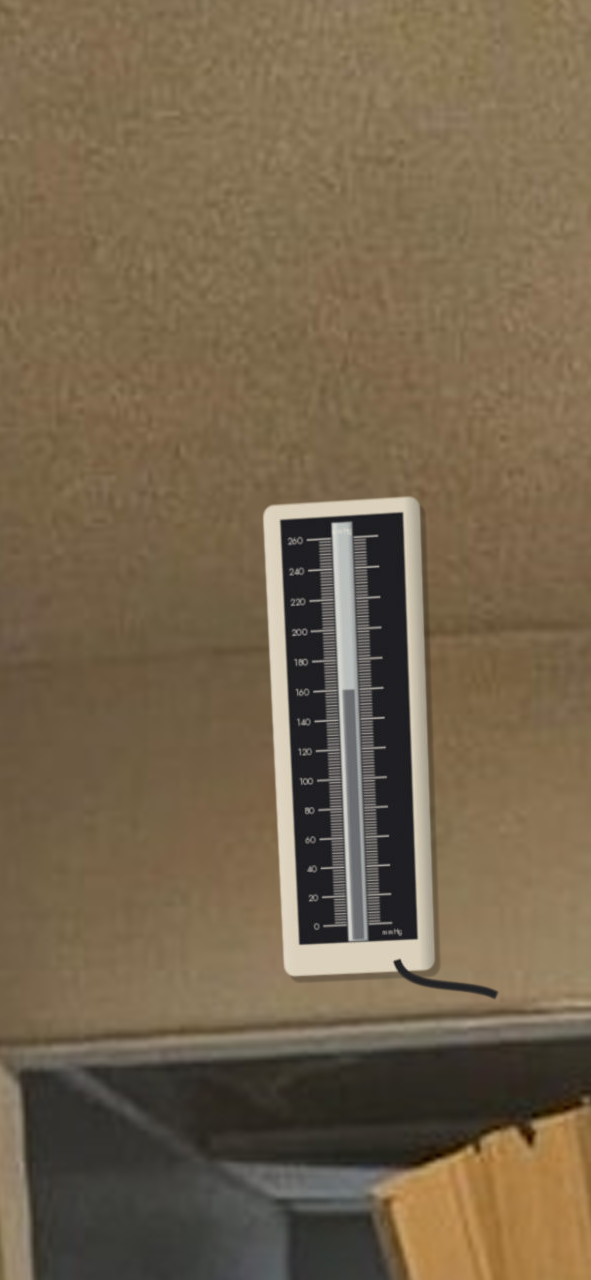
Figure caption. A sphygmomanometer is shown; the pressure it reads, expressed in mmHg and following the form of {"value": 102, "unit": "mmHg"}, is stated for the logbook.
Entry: {"value": 160, "unit": "mmHg"}
